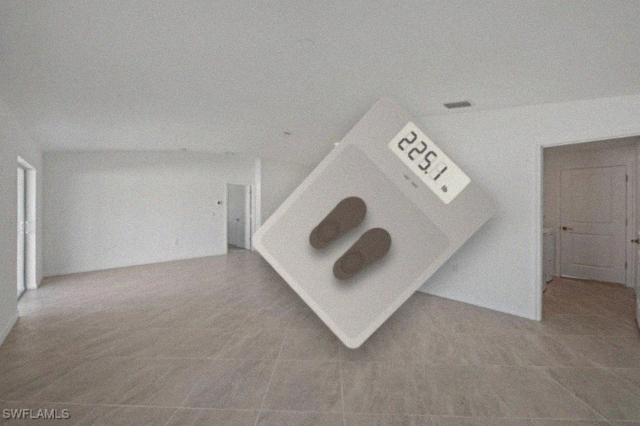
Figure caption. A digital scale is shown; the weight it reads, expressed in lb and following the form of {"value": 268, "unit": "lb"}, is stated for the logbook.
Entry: {"value": 225.1, "unit": "lb"}
